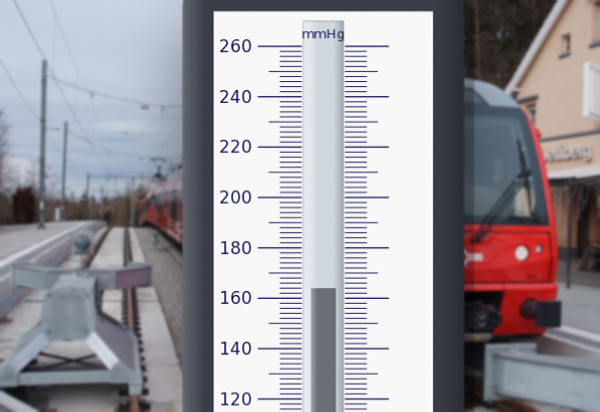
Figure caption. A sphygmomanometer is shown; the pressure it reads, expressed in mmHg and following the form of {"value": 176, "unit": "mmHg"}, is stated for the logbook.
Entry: {"value": 164, "unit": "mmHg"}
